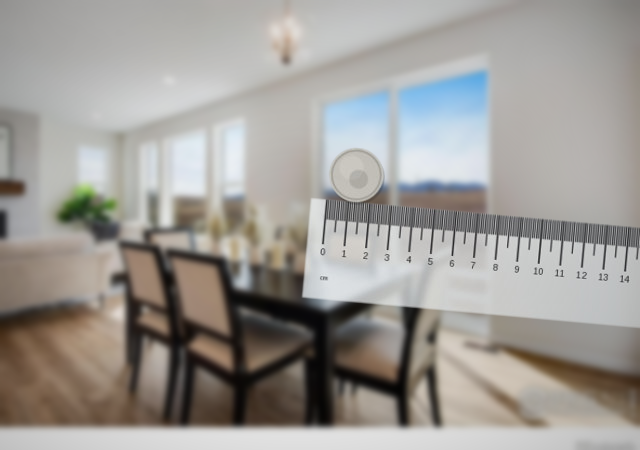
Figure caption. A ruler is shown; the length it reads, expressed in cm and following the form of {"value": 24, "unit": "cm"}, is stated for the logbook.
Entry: {"value": 2.5, "unit": "cm"}
